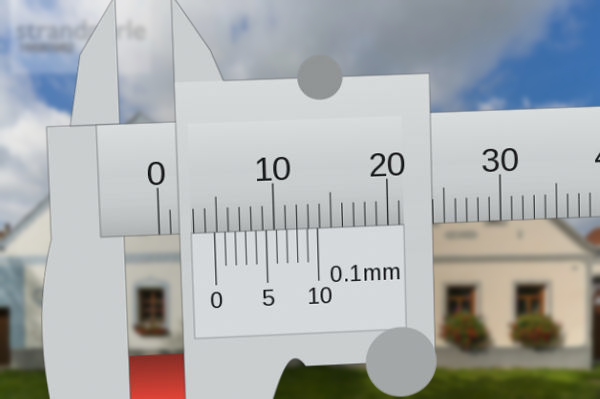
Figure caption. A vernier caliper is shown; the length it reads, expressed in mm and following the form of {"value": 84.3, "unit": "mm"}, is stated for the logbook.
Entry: {"value": 4.8, "unit": "mm"}
